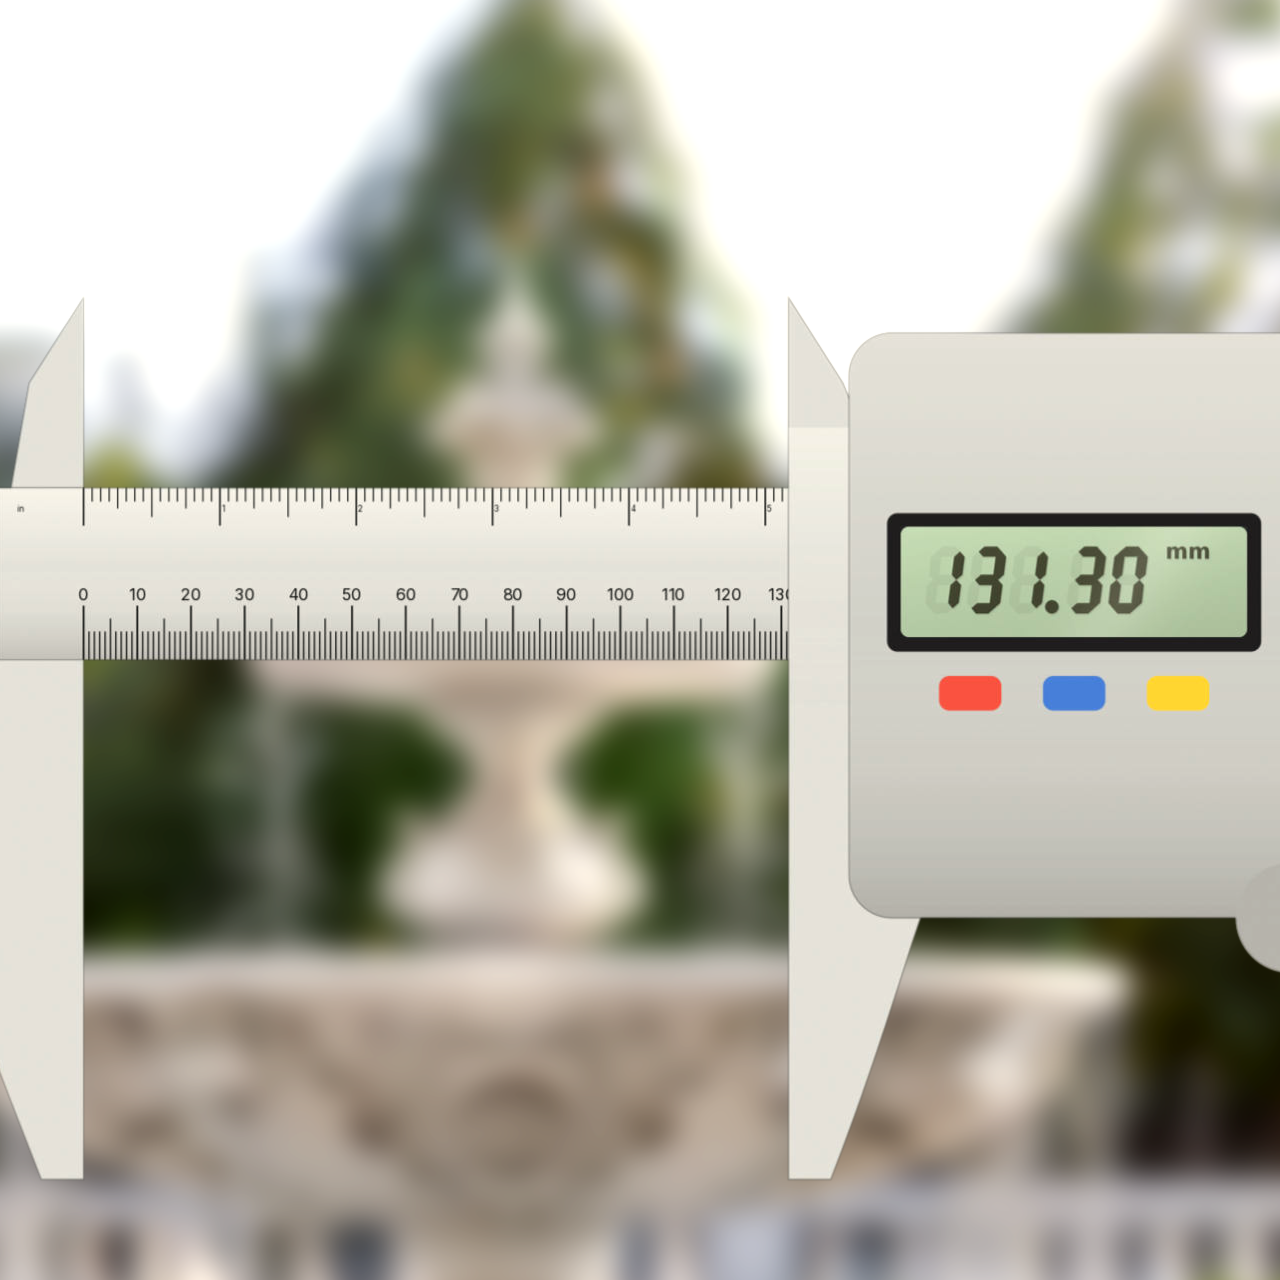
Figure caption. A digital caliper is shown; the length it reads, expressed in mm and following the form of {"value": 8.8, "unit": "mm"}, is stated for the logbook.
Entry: {"value": 131.30, "unit": "mm"}
